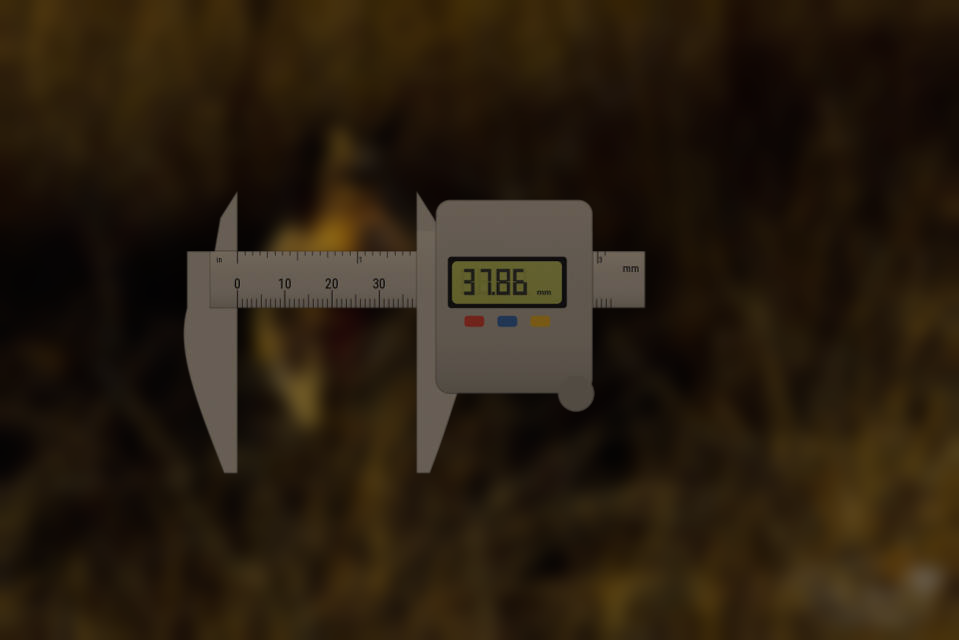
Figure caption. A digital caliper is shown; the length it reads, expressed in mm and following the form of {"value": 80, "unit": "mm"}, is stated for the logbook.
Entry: {"value": 37.86, "unit": "mm"}
